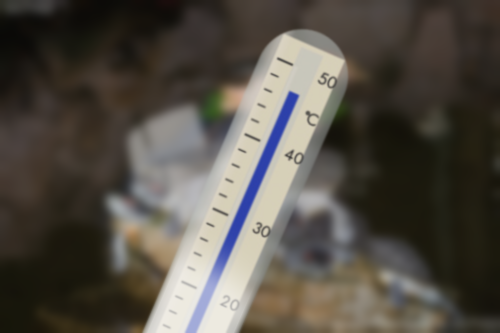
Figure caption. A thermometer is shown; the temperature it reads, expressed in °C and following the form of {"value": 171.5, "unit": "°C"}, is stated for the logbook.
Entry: {"value": 47, "unit": "°C"}
